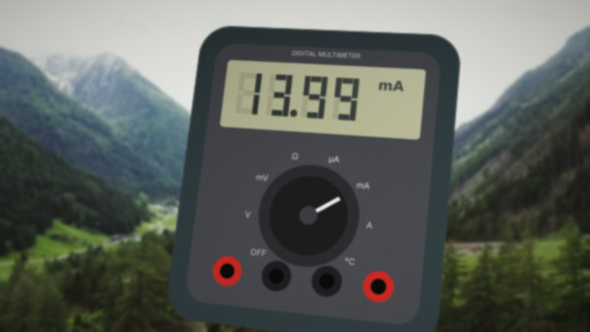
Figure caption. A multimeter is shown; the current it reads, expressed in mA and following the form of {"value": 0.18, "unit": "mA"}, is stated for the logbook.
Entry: {"value": 13.99, "unit": "mA"}
